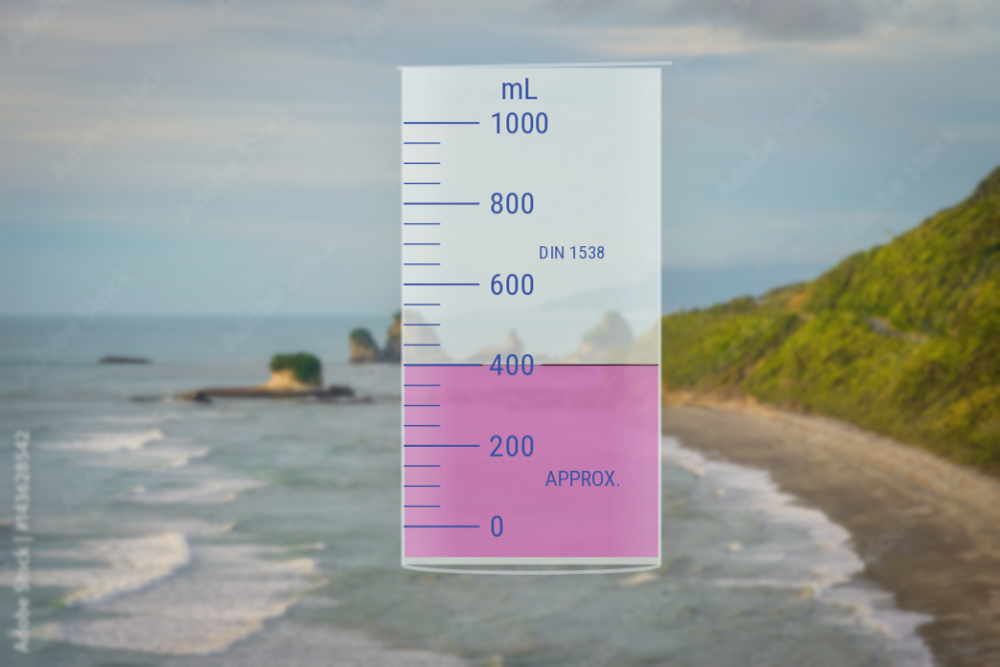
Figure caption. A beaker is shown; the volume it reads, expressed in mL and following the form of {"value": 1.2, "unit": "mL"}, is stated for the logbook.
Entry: {"value": 400, "unit": "mL"}
